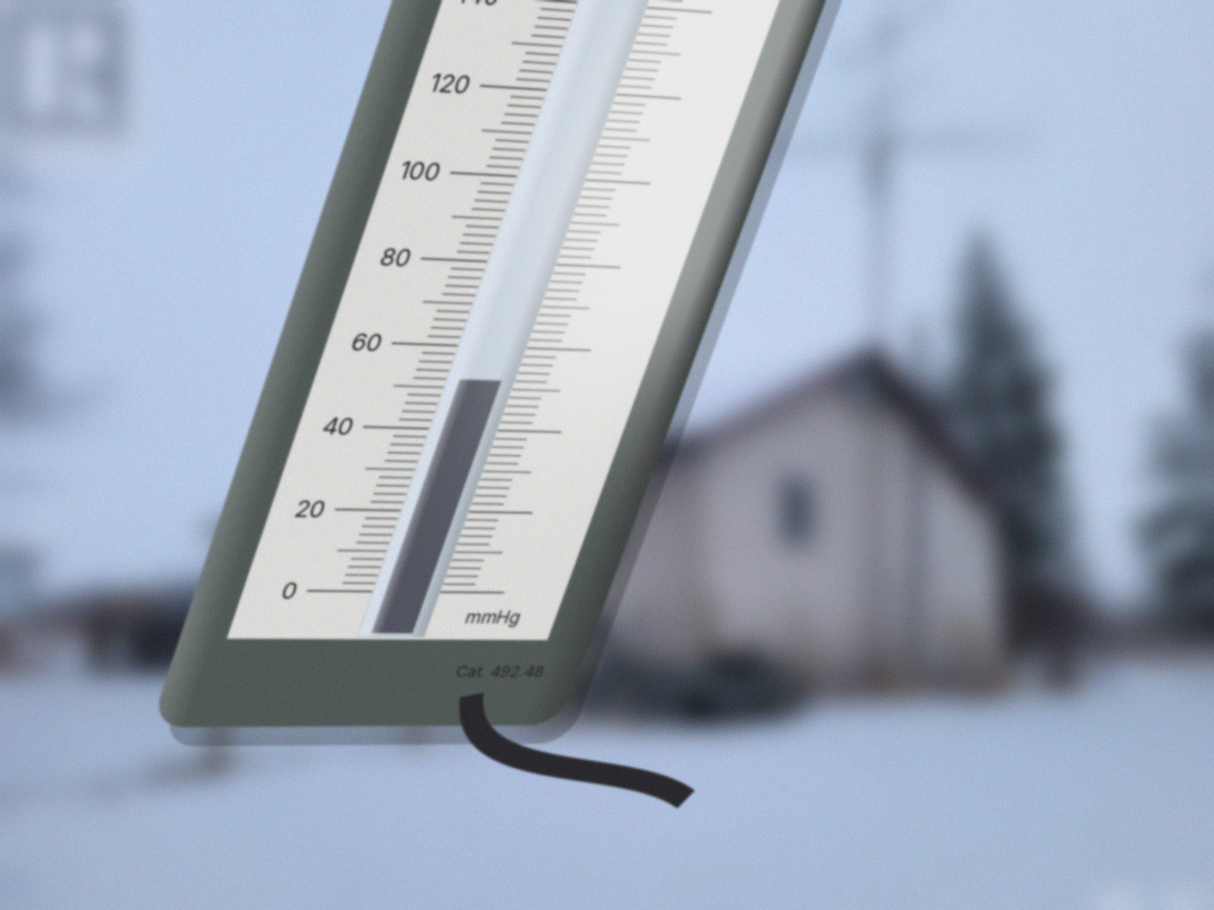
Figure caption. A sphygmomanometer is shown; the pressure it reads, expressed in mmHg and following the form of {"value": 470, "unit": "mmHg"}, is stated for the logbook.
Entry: {"value": 52, "unit": "mmHg"}
